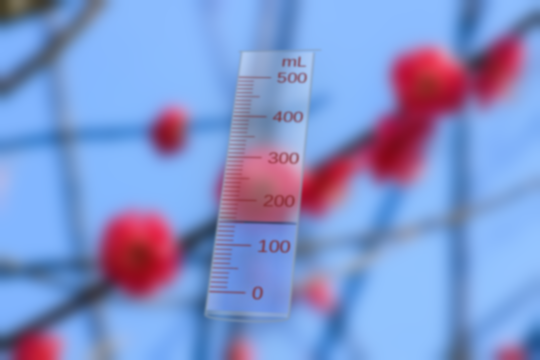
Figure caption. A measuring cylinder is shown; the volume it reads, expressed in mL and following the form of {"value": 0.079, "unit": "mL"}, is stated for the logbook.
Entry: {"value": 150, "unit": "mL"}
